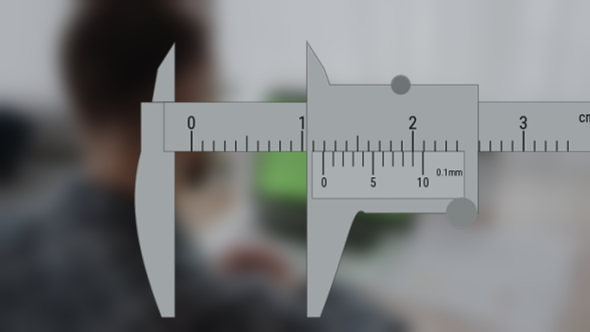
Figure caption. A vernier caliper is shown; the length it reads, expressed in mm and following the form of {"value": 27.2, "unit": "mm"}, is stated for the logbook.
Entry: {"value": 11.9, "unit": "mm"}
